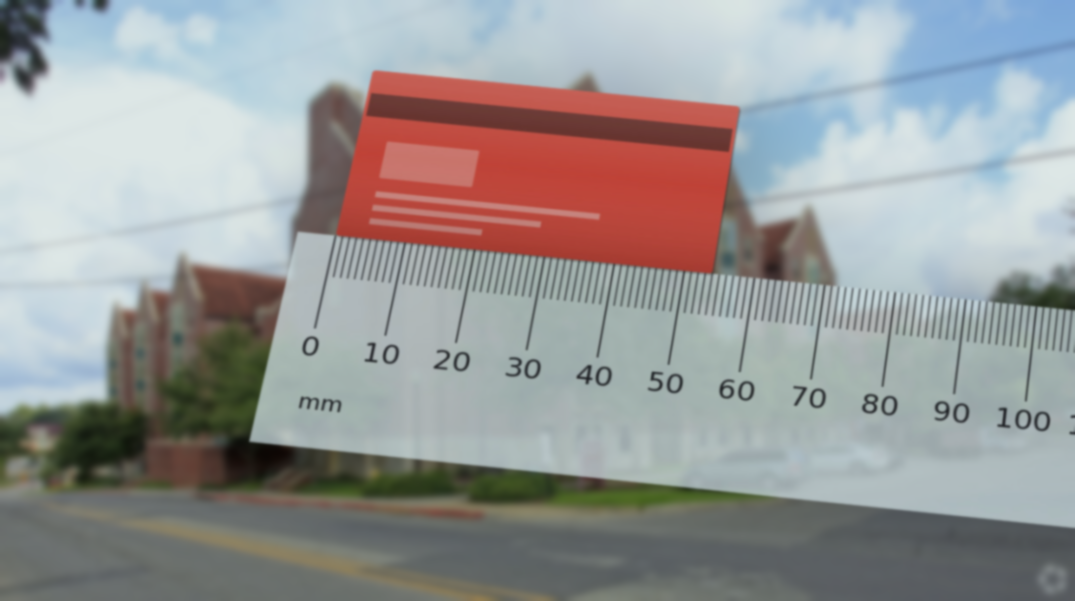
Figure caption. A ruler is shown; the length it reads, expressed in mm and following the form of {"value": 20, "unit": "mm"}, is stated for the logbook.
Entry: {"value": 54, "unit": "mm"}
